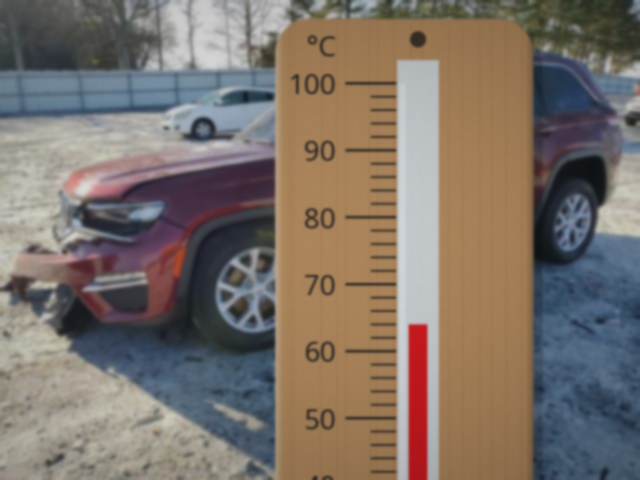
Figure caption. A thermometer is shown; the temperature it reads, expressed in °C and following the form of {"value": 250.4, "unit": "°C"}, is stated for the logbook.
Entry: {"value": 64, "unit": "°C"}
